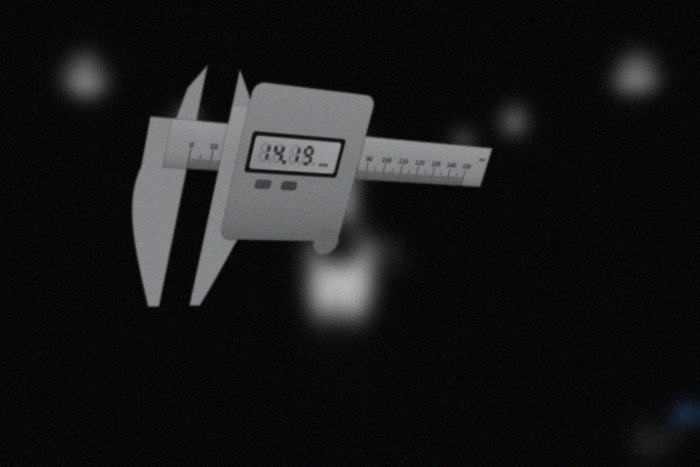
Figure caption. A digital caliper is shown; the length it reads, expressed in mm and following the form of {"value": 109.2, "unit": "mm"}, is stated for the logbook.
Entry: {"value": 14.19, "unit": "mm"}
